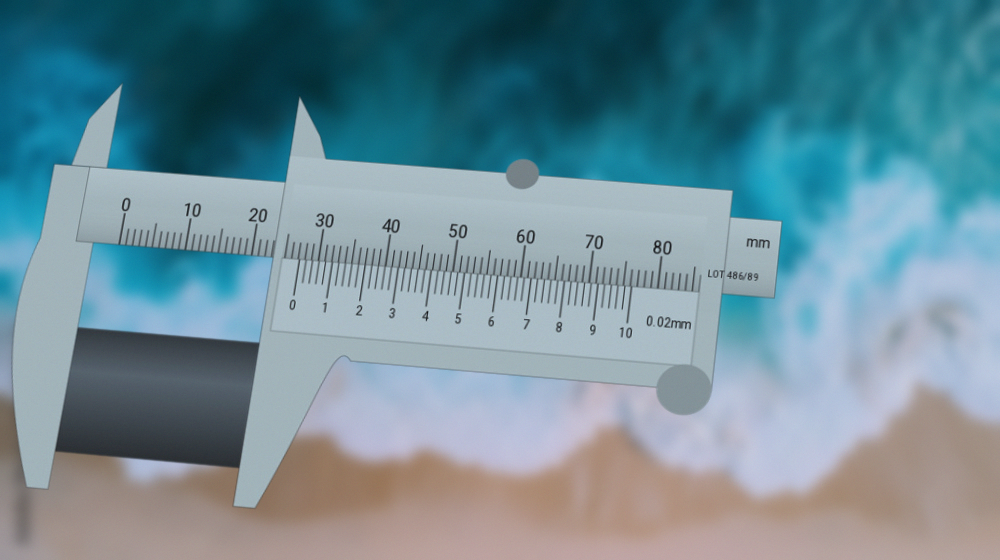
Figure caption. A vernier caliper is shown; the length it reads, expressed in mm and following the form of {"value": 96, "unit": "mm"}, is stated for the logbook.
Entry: {"value": 27.2, "unit": "mm"}
